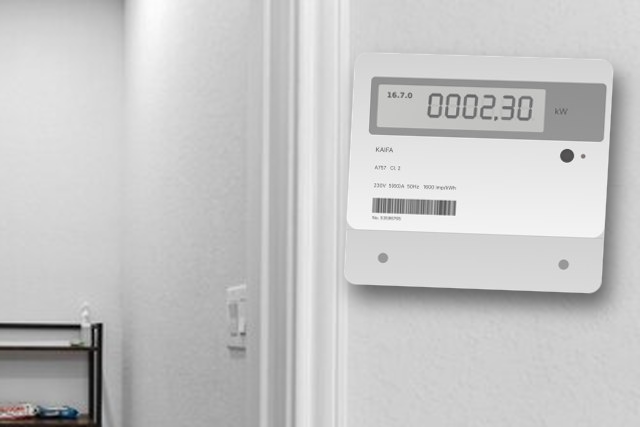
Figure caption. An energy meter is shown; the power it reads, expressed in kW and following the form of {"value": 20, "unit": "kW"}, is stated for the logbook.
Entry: {"value": 2.30, "unit": "kW"}
